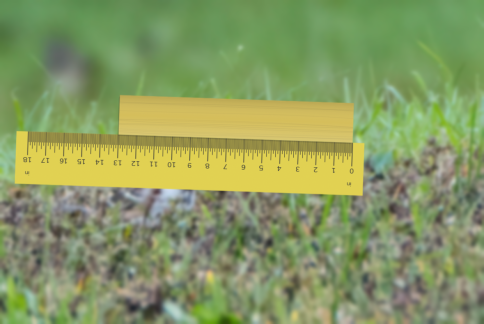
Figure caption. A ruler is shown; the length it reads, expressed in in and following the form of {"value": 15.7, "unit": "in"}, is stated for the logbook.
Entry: {"value": 13, "unit": "in"}
